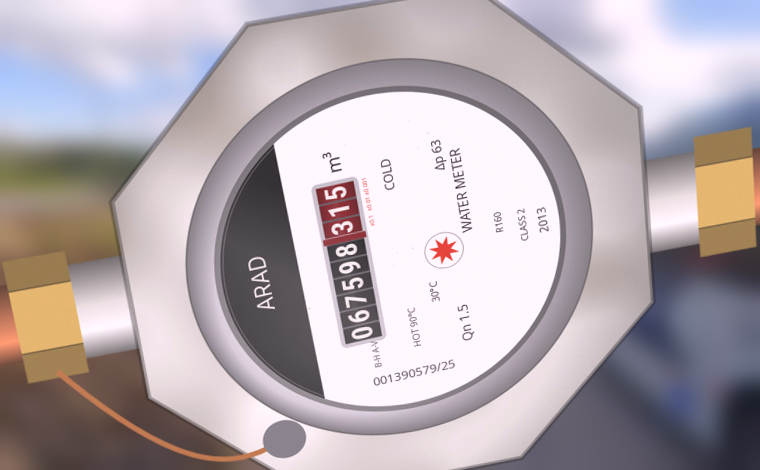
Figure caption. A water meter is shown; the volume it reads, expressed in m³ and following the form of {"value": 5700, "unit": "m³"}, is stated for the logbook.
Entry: {"value": 67598.315, "unit": "m³"}
